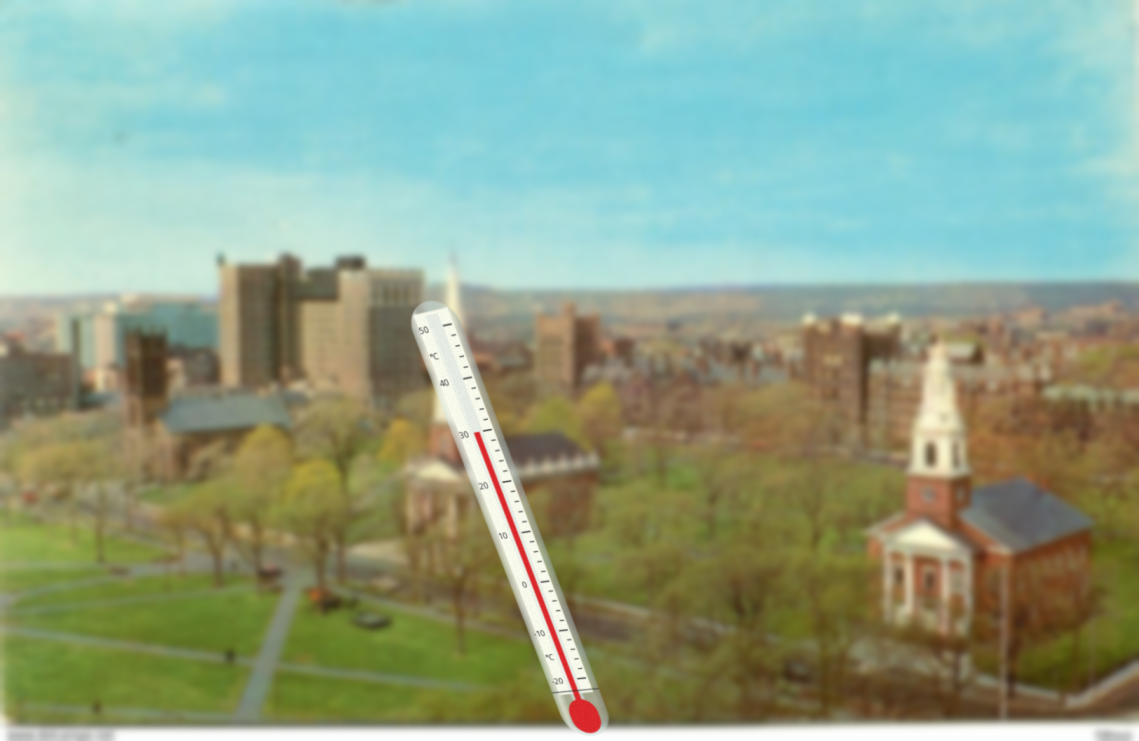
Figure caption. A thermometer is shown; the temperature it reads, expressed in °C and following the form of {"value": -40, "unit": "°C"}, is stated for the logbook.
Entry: {"value": 30, "unit": "°C"}
